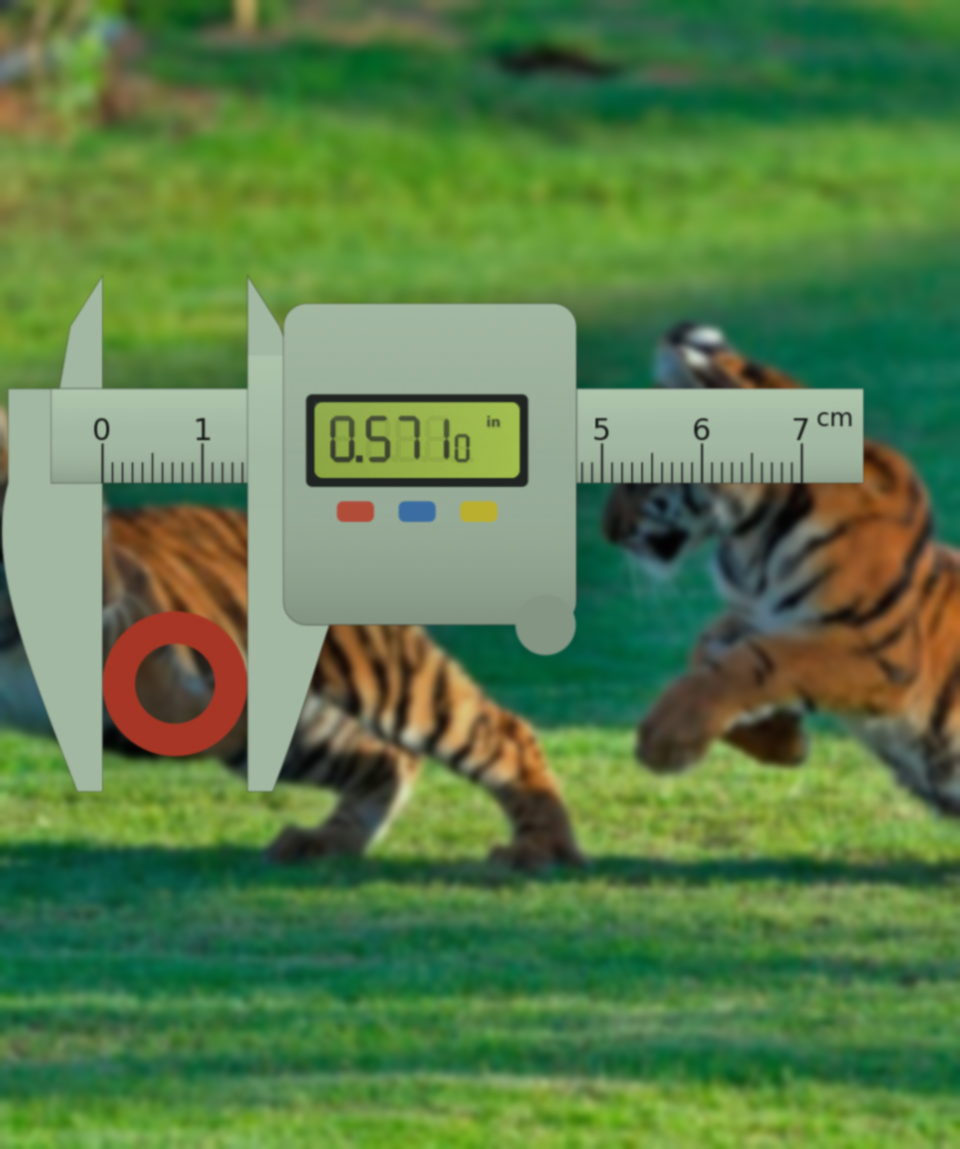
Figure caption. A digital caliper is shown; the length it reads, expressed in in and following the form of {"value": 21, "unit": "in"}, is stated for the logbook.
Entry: {"value": 0.5710, "unit": "in"}
